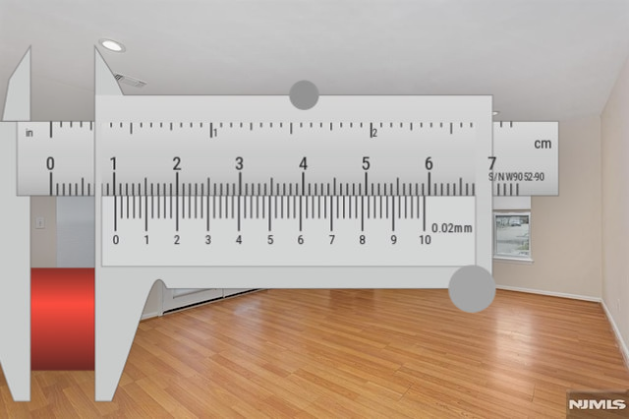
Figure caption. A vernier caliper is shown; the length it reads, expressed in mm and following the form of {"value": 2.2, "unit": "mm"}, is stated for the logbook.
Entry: {"value": 10.2, "unit": "mm"}
